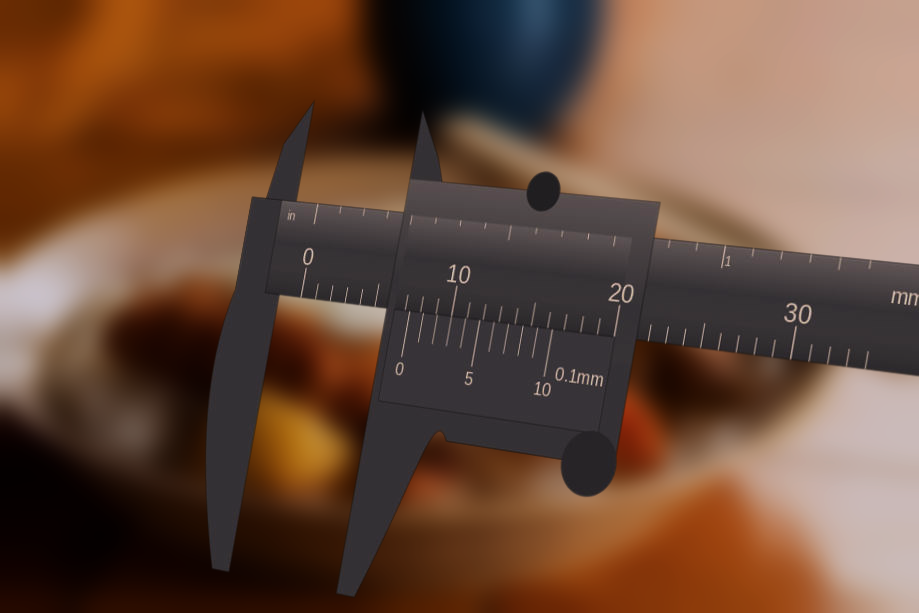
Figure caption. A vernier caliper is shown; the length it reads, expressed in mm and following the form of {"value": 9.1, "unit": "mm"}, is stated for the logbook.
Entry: {"value": 7.3, "unit": "mm"}
